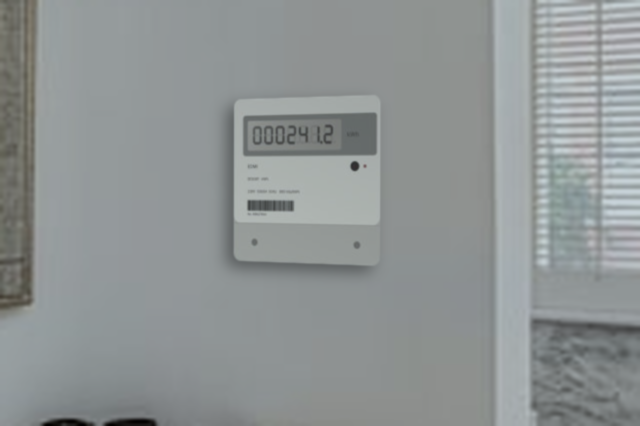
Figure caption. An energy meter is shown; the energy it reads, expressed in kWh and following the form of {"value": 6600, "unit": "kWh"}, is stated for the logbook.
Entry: {"value": 241.2, "unit": "kWh"}
